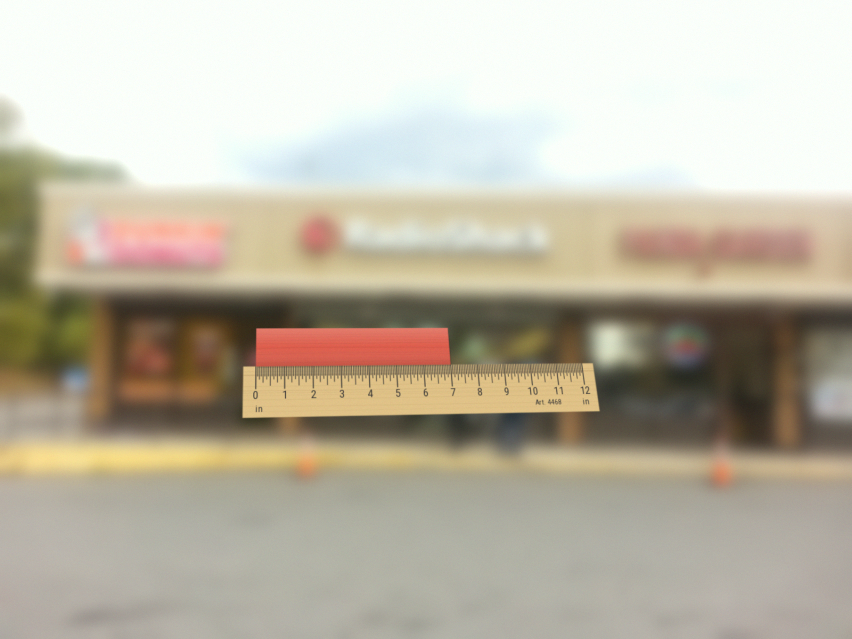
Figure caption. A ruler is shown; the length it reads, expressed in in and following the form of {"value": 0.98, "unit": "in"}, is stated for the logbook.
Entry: {"value": 7, "unit": "in"}
